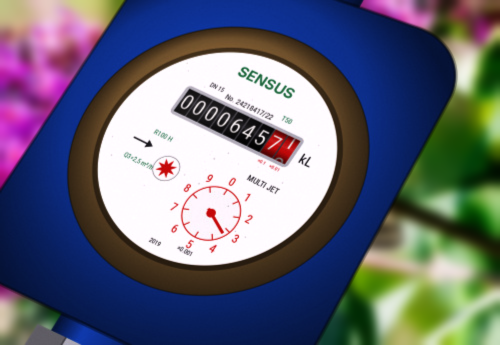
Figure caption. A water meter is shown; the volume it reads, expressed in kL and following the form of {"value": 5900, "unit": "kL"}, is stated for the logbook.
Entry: {"value": 645.713, "unit": "kL"}
